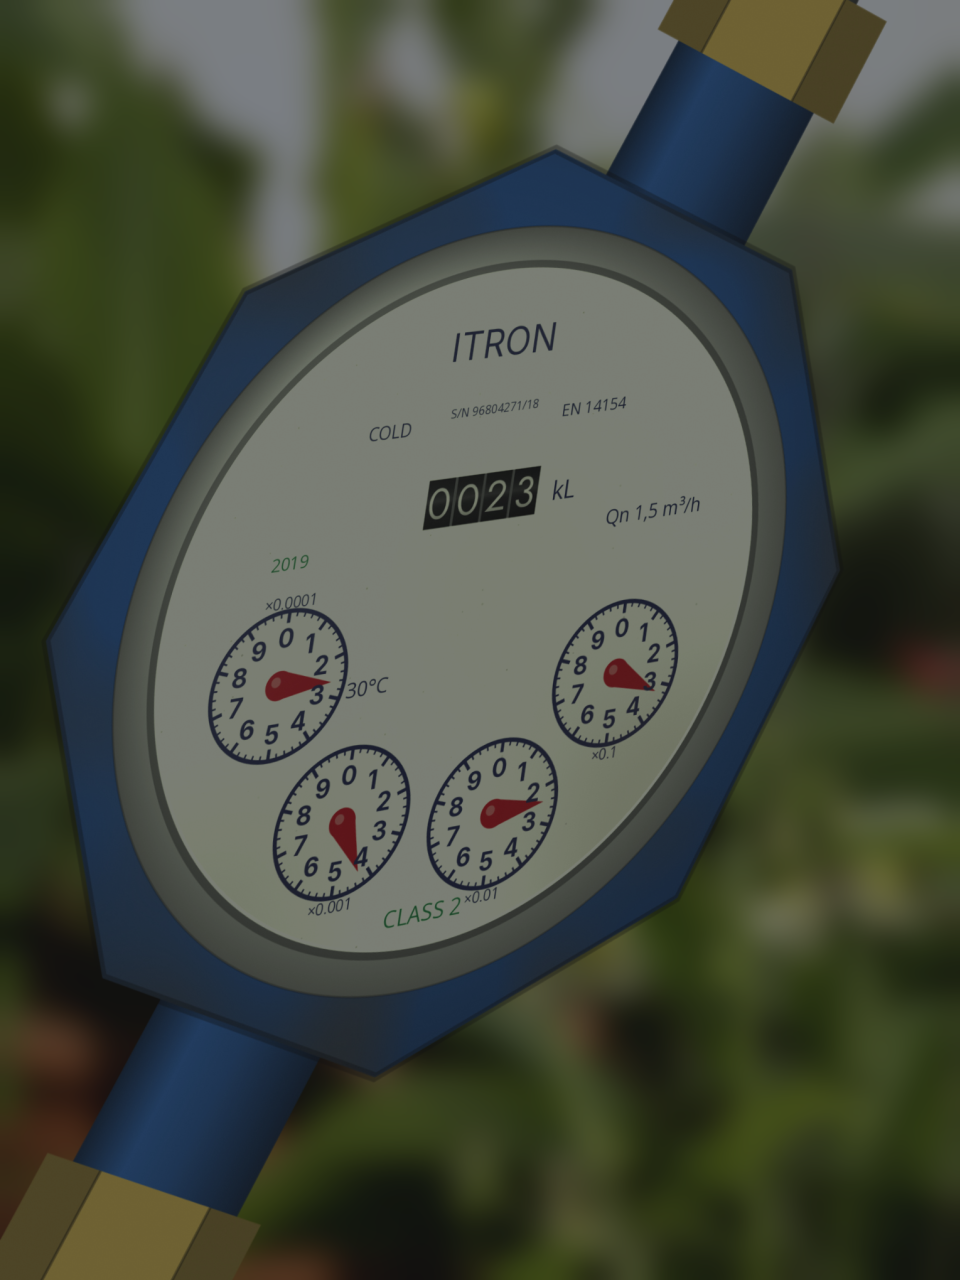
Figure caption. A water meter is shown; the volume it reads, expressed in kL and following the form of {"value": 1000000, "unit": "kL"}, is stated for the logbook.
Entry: {"value": 23.3242, "unit": "kL"}
